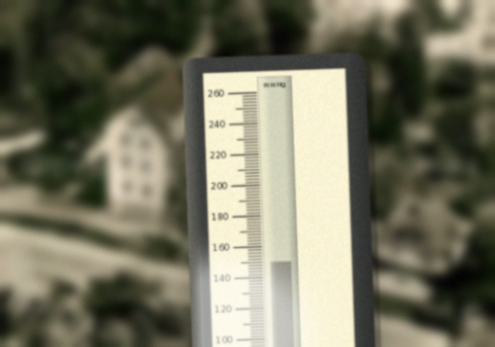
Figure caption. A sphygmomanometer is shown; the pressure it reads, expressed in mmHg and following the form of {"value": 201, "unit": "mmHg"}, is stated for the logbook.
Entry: {"value": 150, "unit": "mmHg"}
